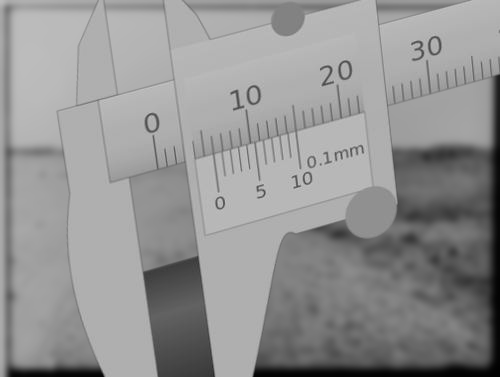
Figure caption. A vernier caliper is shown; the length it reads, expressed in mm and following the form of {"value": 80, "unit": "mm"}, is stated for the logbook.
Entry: {"value": 6.0, "unit": "mm"}
